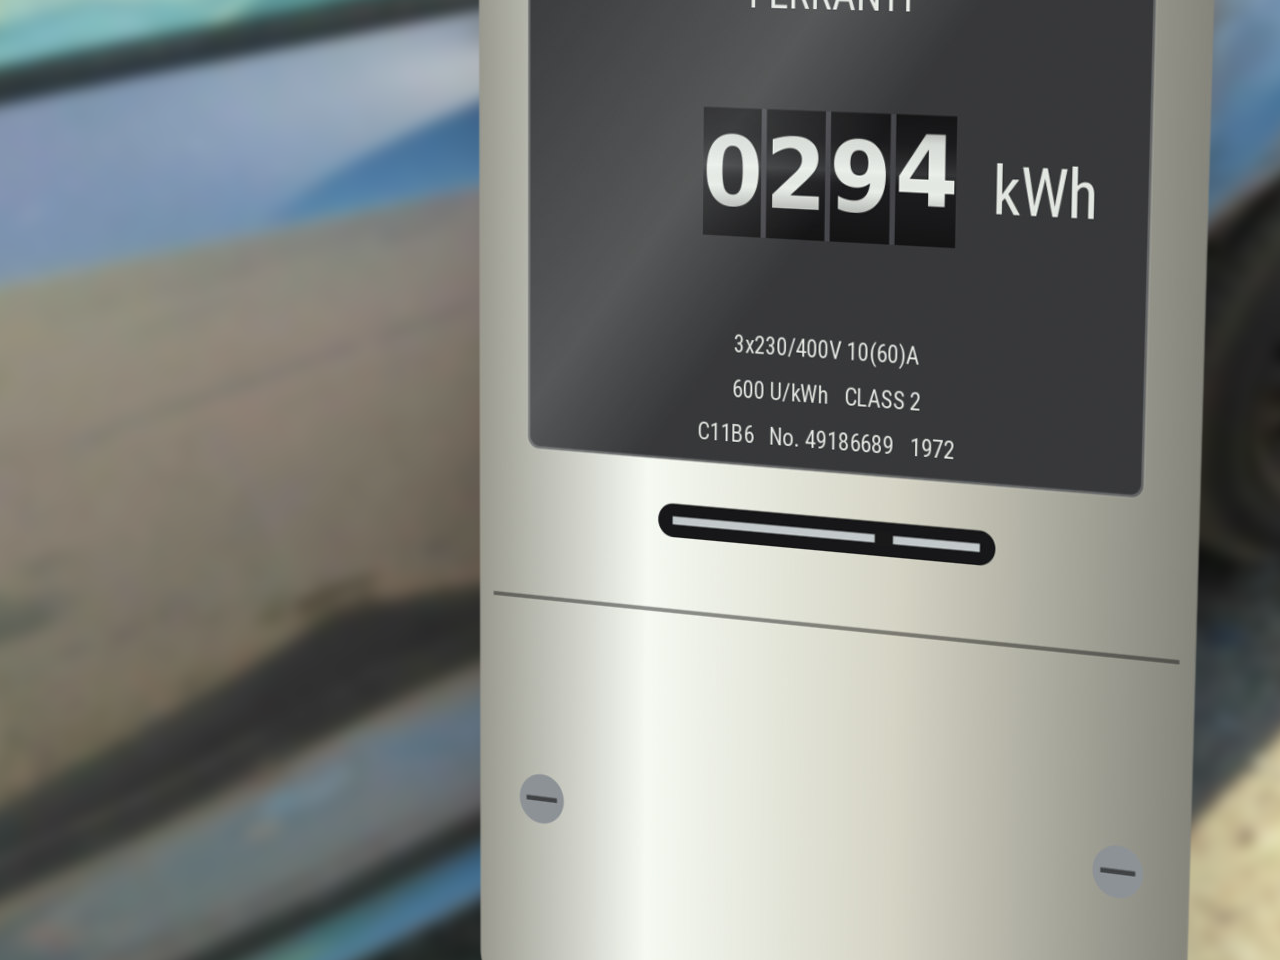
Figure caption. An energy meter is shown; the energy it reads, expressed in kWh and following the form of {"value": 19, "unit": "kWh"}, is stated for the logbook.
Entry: {"value": 294, "unit": "kWh"}
